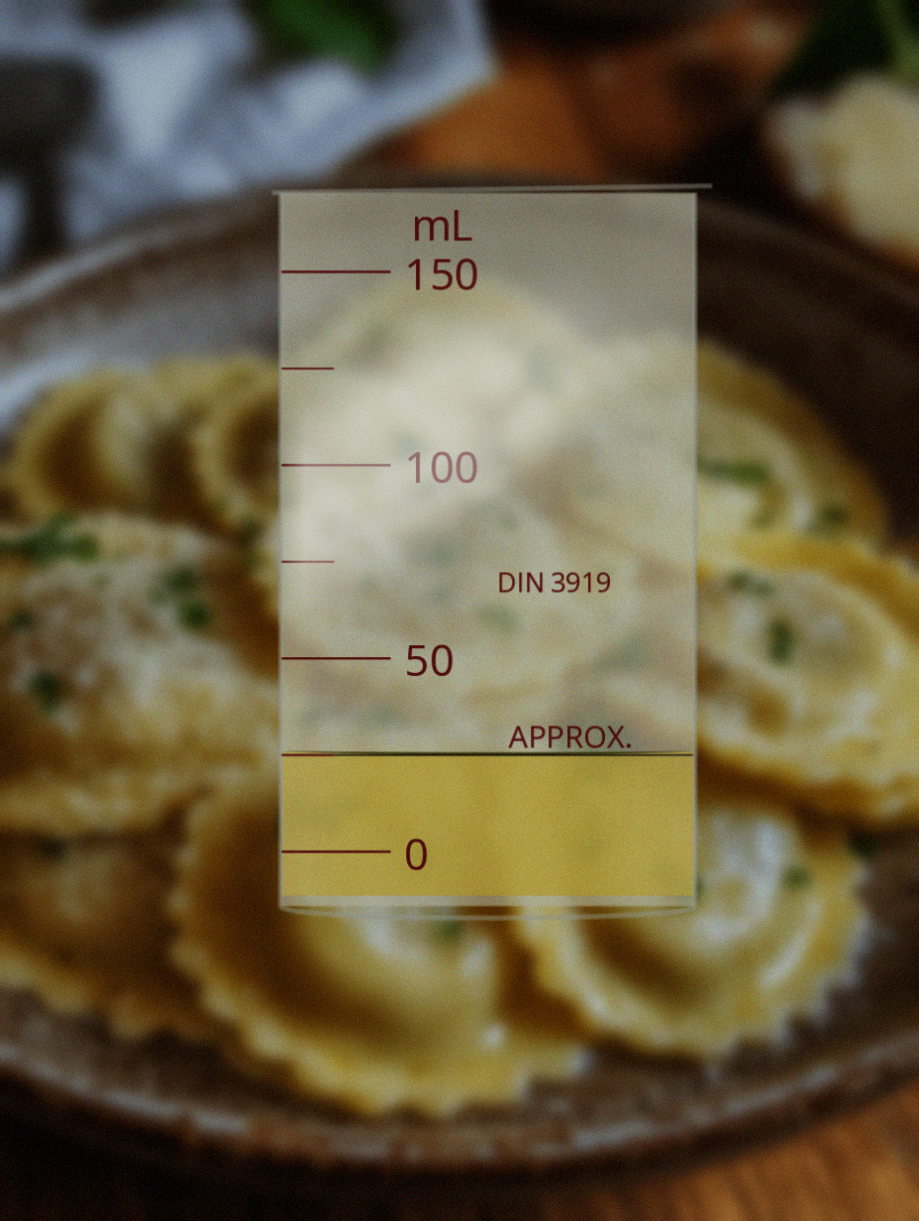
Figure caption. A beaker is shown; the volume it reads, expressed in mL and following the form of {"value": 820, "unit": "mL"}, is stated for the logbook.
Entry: {"value": 25, "unit": "mL"}
